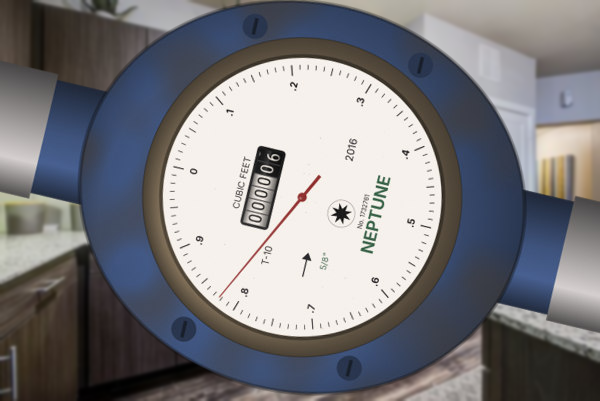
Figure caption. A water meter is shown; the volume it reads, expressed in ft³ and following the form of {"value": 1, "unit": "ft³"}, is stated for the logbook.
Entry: {"value": 5.82, "unit": "ft³"}
